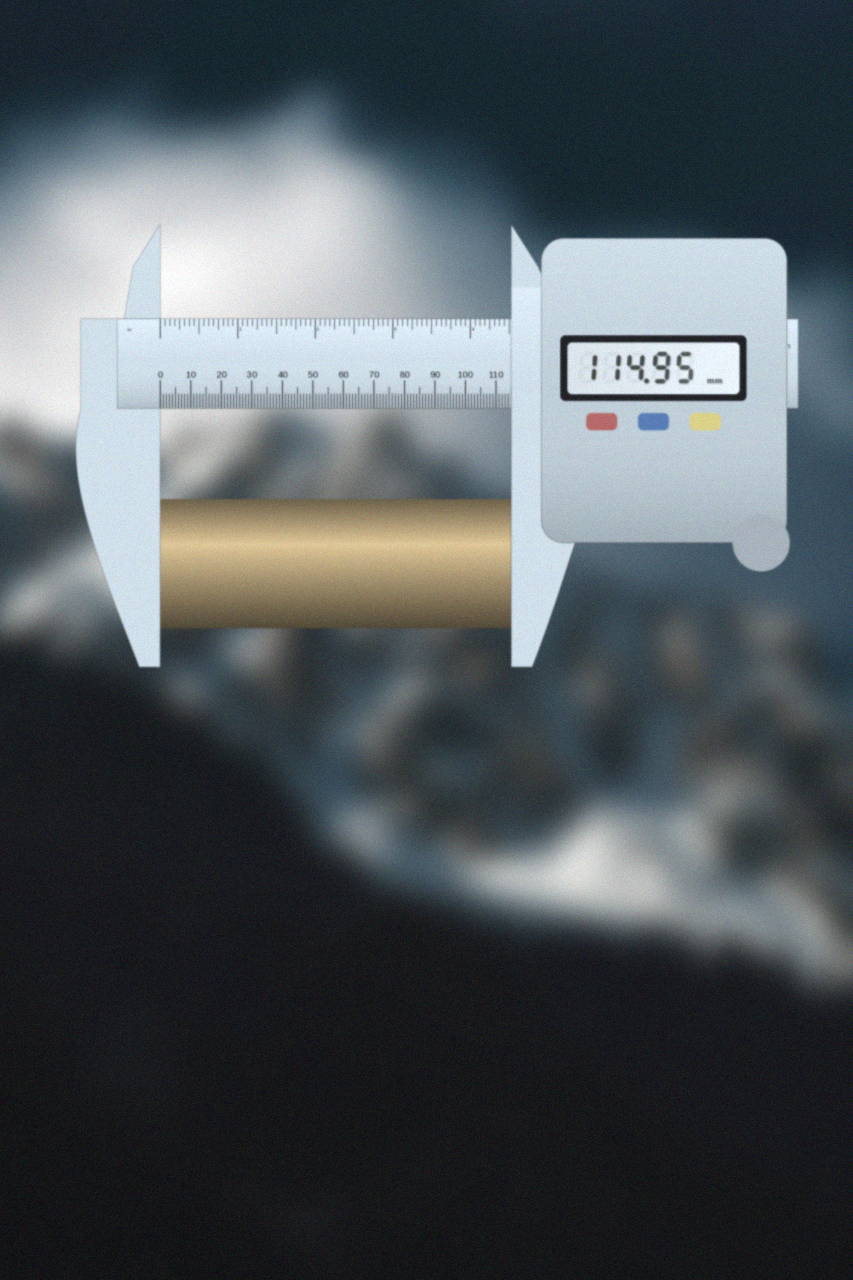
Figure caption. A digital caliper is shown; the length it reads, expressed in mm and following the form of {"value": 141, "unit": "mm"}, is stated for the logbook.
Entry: {"value": 114.95, "unit": "mm"}
